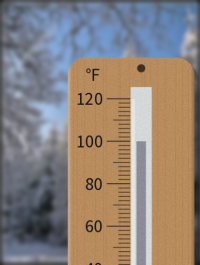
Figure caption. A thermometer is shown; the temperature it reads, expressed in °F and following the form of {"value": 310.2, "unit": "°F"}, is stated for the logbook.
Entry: {"value": 100, "unit": "°F"}
